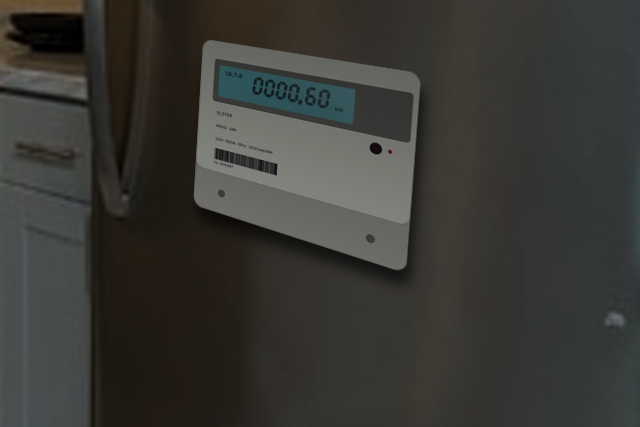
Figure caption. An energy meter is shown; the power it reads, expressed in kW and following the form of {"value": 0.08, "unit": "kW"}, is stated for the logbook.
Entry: {"value": 0.60, "unit": "kW"}
